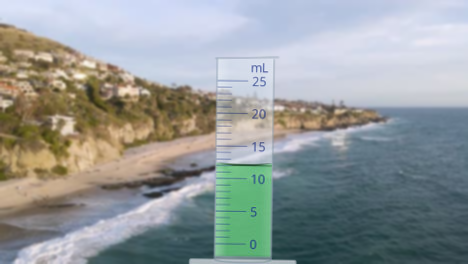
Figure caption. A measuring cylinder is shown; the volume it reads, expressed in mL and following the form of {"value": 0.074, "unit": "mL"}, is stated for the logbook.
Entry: {"value": 12, "unit": "mL"}
